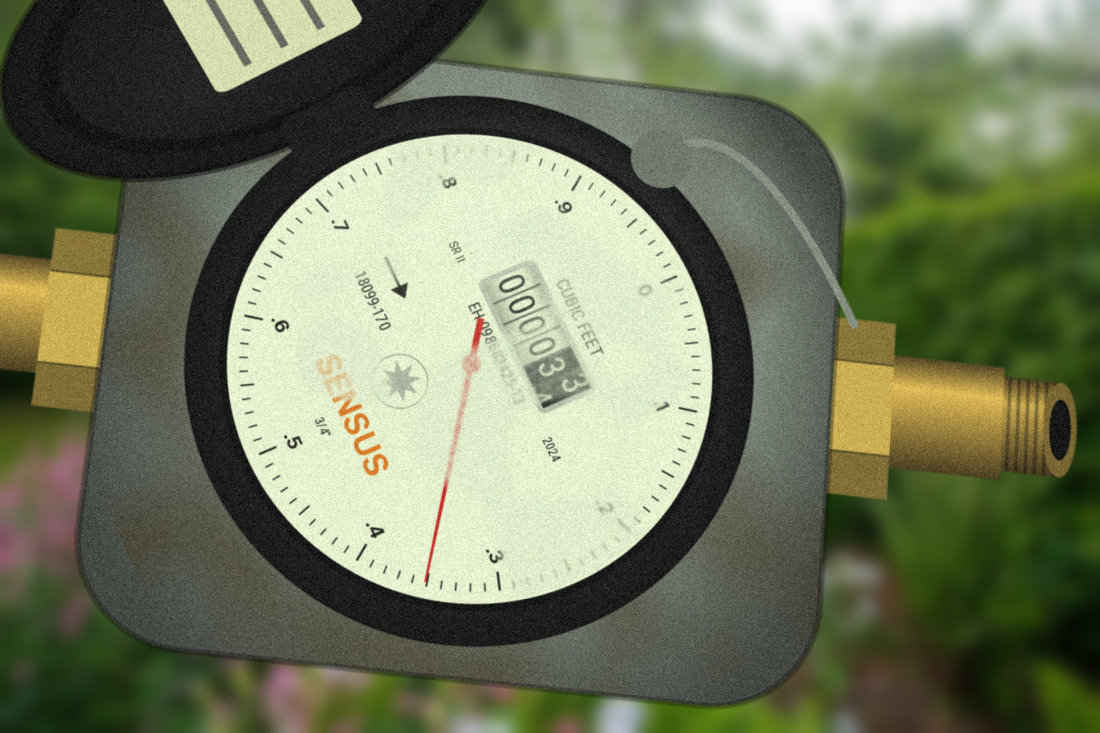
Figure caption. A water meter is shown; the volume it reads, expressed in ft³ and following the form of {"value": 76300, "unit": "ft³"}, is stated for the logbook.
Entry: {"value": 33.35, "unit": "ft³"}
